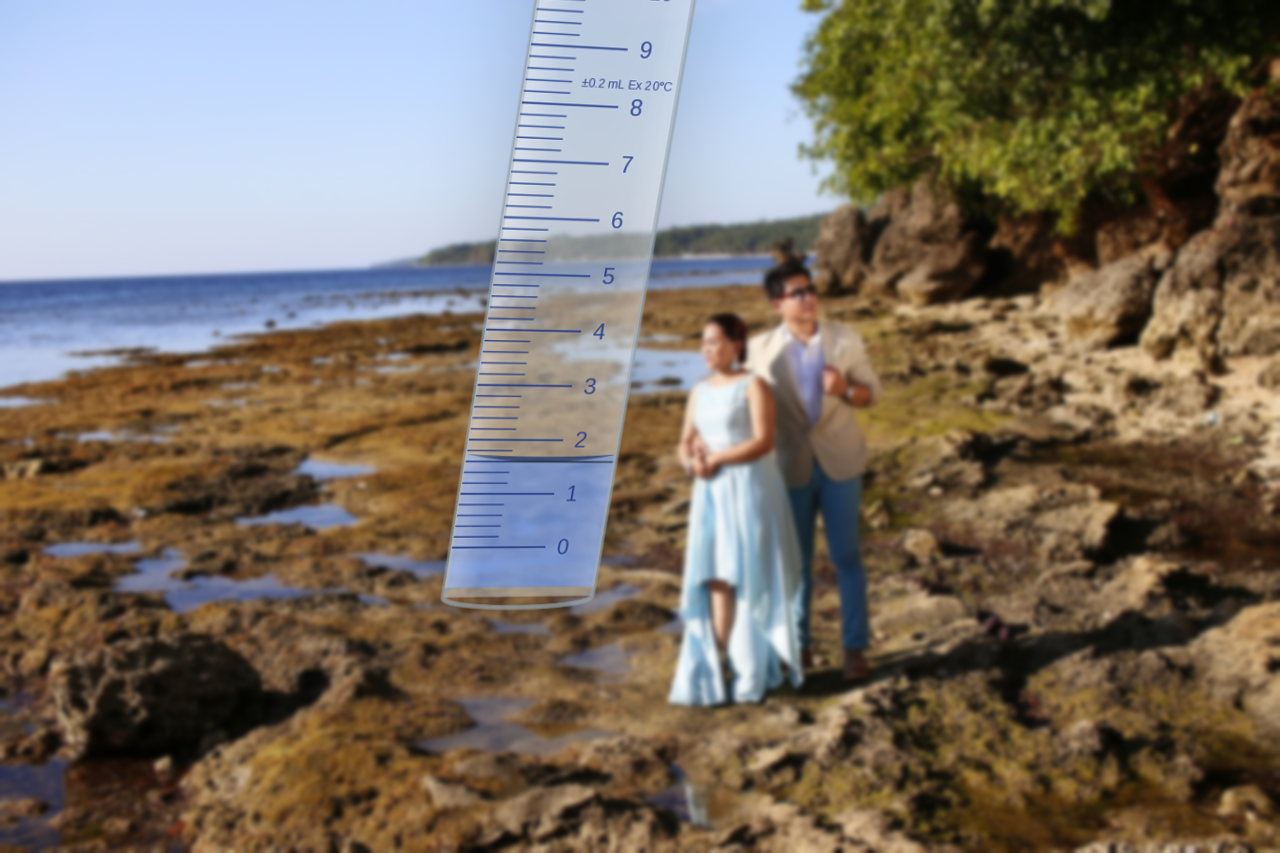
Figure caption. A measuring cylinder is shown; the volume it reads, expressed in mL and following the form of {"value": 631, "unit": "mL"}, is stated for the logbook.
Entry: {"value": 1.6, "unit": "mL"}
